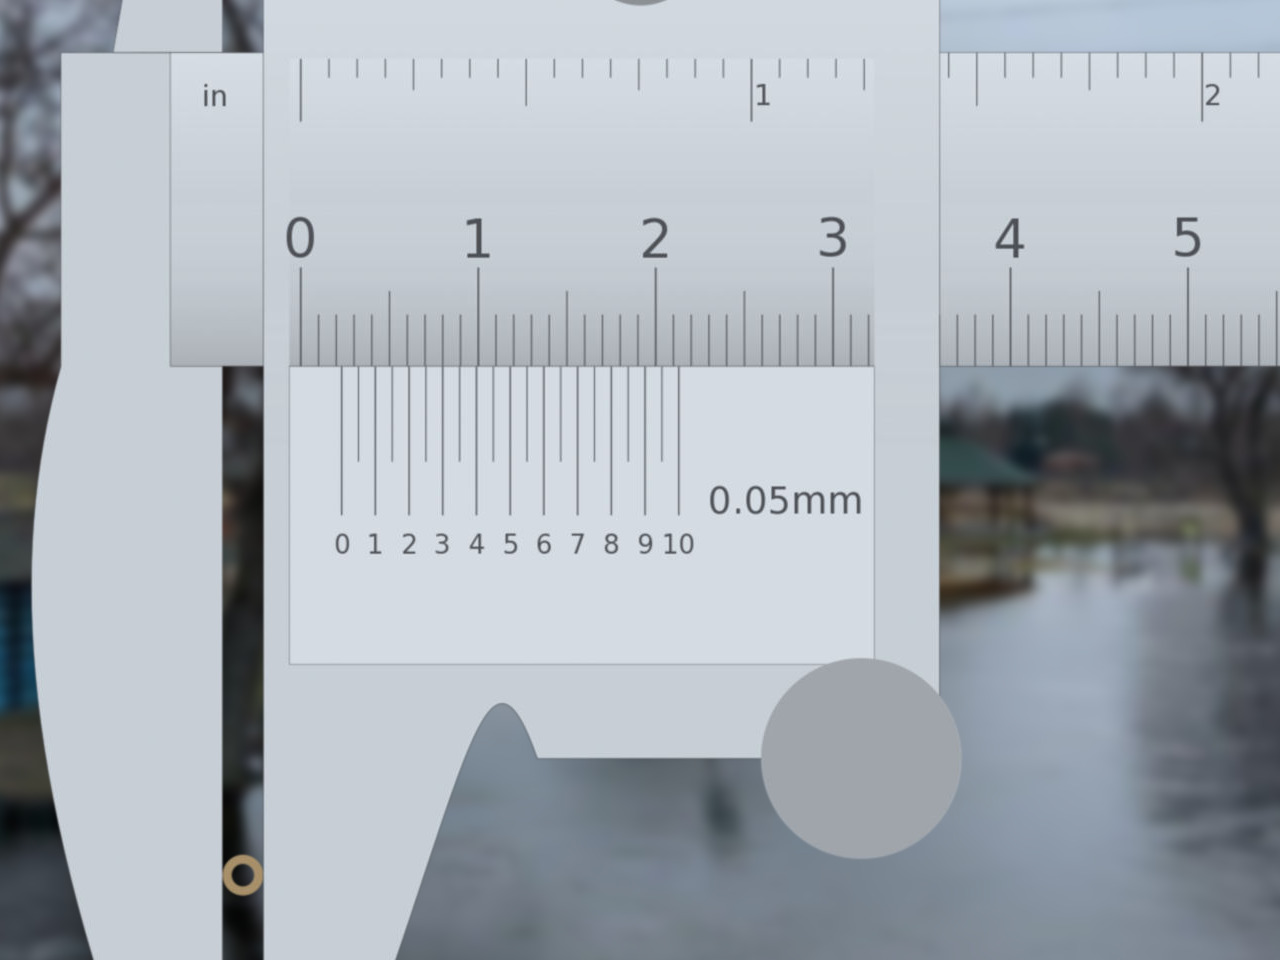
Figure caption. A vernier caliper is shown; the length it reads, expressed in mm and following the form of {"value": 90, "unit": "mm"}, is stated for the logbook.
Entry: {"value": 2.3, "unit": "mm"}
